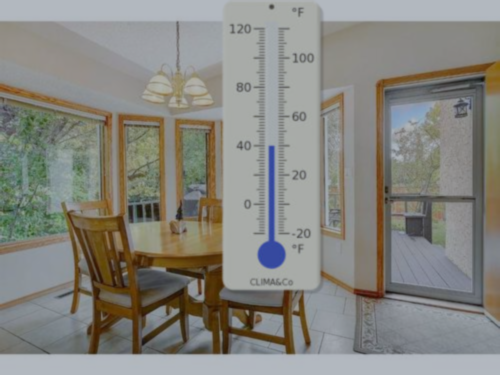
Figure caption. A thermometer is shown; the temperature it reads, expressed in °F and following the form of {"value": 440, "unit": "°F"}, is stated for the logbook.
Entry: {"value": 40, "unit": "°F"}
